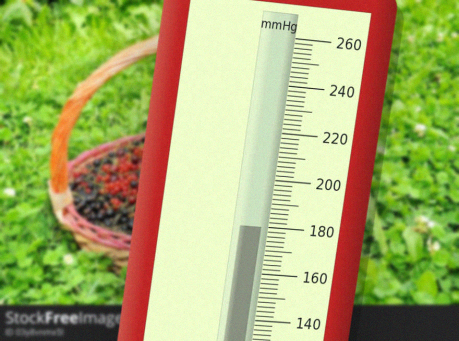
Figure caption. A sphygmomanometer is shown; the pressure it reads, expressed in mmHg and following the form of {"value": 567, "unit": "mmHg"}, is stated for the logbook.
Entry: {"value": 180, "unit": "mmHg"}
